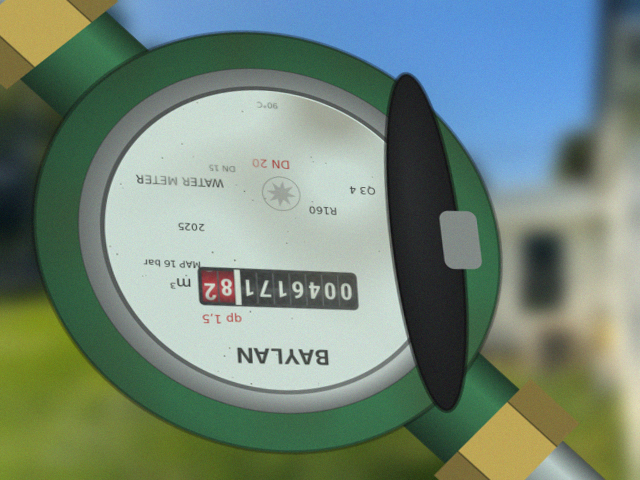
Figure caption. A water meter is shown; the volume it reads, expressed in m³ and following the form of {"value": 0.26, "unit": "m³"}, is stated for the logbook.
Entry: {"value": 46171.82, "unit": "m³"}
